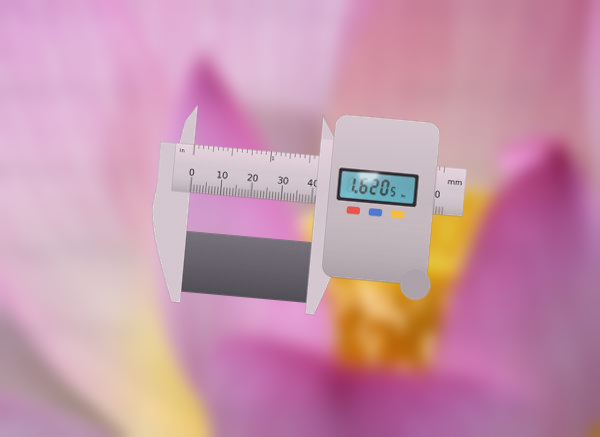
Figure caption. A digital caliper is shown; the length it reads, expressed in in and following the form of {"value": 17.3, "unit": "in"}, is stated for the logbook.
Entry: {"value": 1.6205, "unit": "in"}
